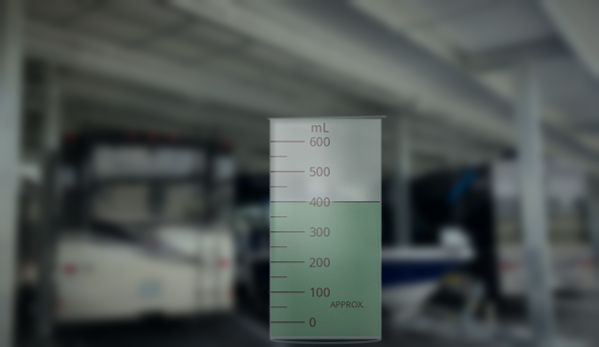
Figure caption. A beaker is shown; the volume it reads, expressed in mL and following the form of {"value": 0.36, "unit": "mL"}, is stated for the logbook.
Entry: {"value": 400, "unit": "mL"}
